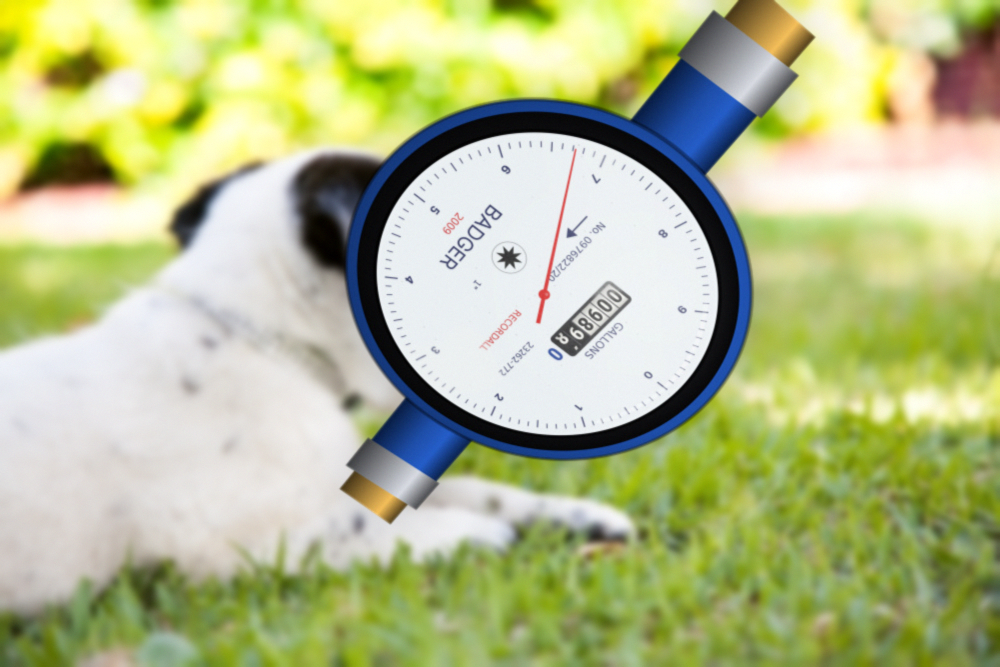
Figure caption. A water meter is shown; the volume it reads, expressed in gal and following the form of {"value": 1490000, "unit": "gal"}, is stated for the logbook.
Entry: {"value": 98976.7, "unit": "gal"}
